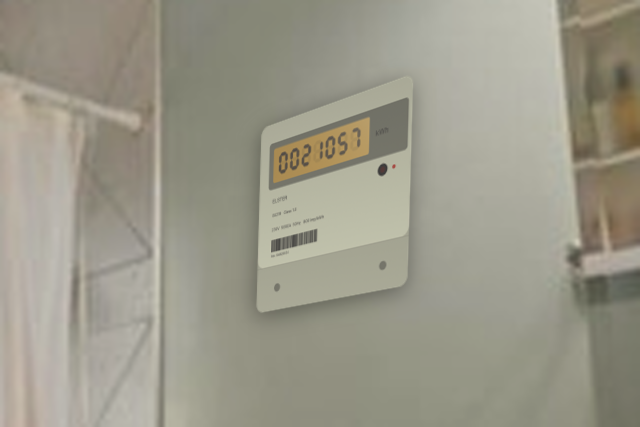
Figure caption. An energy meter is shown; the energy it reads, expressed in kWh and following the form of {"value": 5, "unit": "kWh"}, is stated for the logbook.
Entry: {"value": 21057, "unit": "kWh"}
